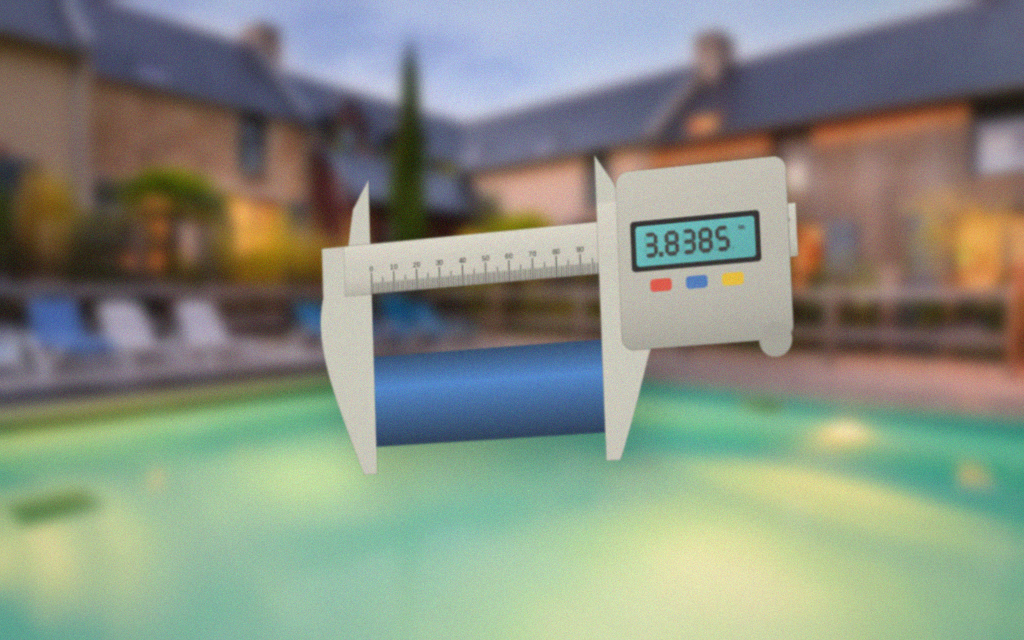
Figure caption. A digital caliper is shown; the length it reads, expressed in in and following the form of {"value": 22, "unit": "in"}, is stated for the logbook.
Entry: {"value": 3.8385, "unit": "in"}
